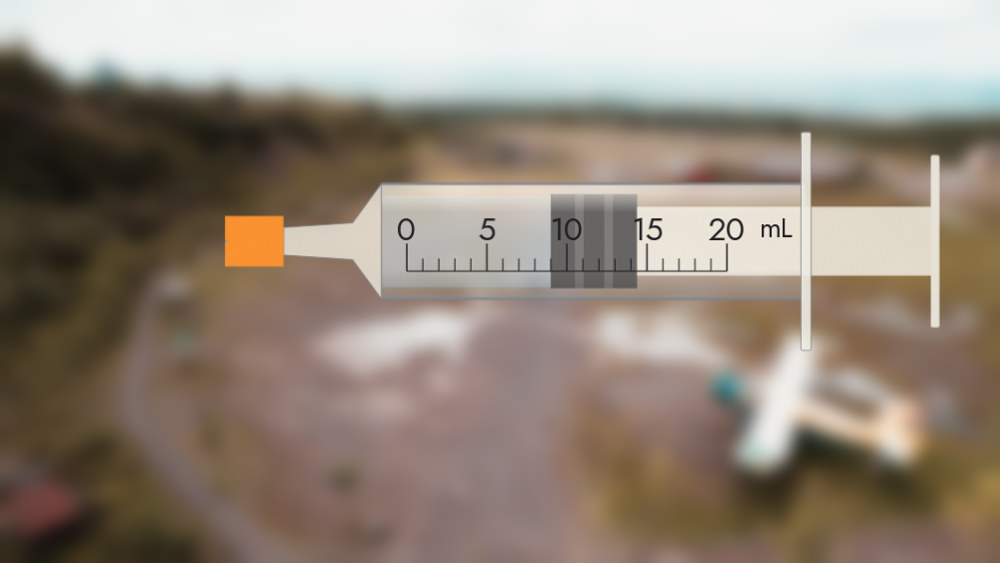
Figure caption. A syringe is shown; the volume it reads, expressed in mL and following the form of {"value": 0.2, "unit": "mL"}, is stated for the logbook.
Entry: {"value": 9, "unit": "mL"}
